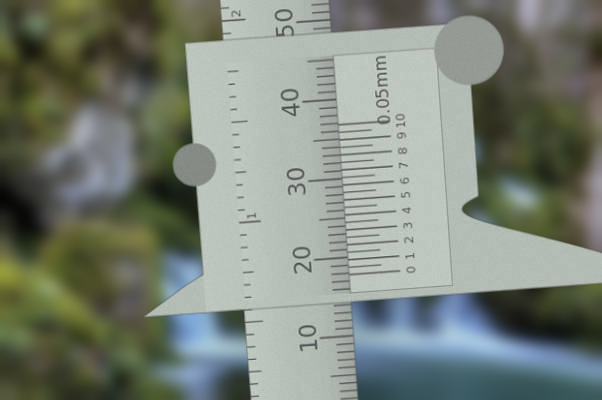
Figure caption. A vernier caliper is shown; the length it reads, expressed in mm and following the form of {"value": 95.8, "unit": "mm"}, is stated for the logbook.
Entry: {"value": 17.8, "unit": "mm"}
